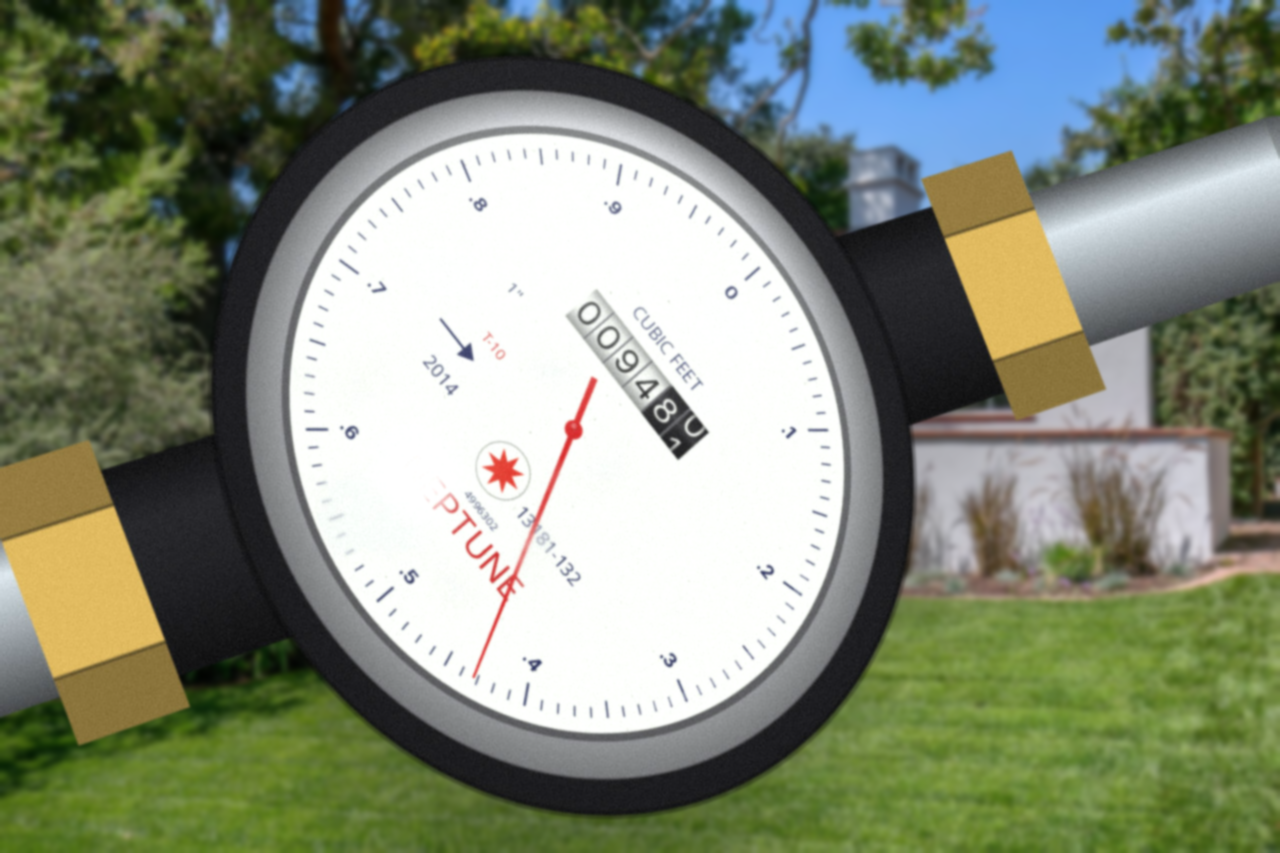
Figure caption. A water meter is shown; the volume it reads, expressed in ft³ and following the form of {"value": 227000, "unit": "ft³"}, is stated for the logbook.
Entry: {"value": 9480.43, "unit": "ft³"}
